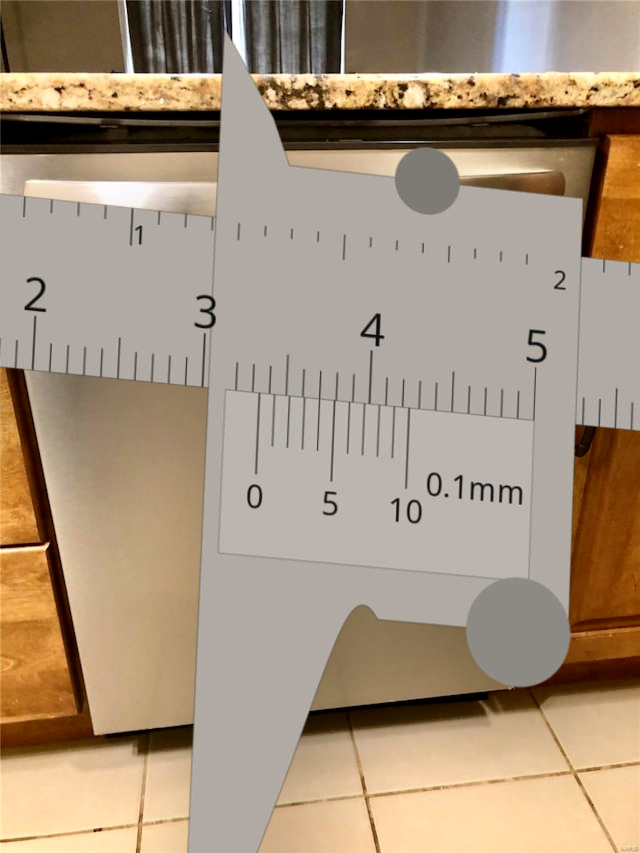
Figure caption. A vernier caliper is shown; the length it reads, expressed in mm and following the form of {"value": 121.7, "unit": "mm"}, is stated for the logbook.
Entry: {"value": 33.4, "unit": "mm"}
